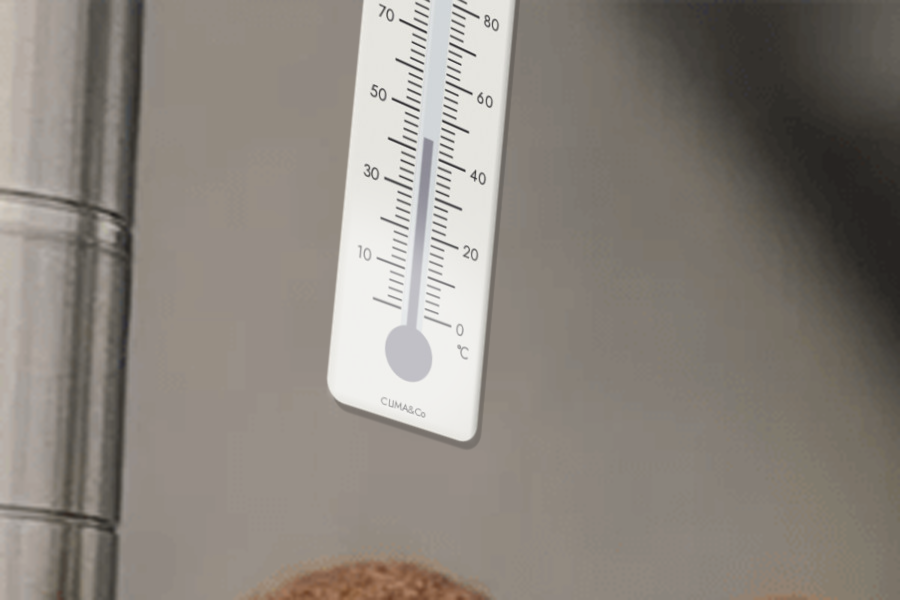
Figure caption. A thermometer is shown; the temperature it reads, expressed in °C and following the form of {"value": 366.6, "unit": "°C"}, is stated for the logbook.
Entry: {"value": 44, "unit": "°C"}
